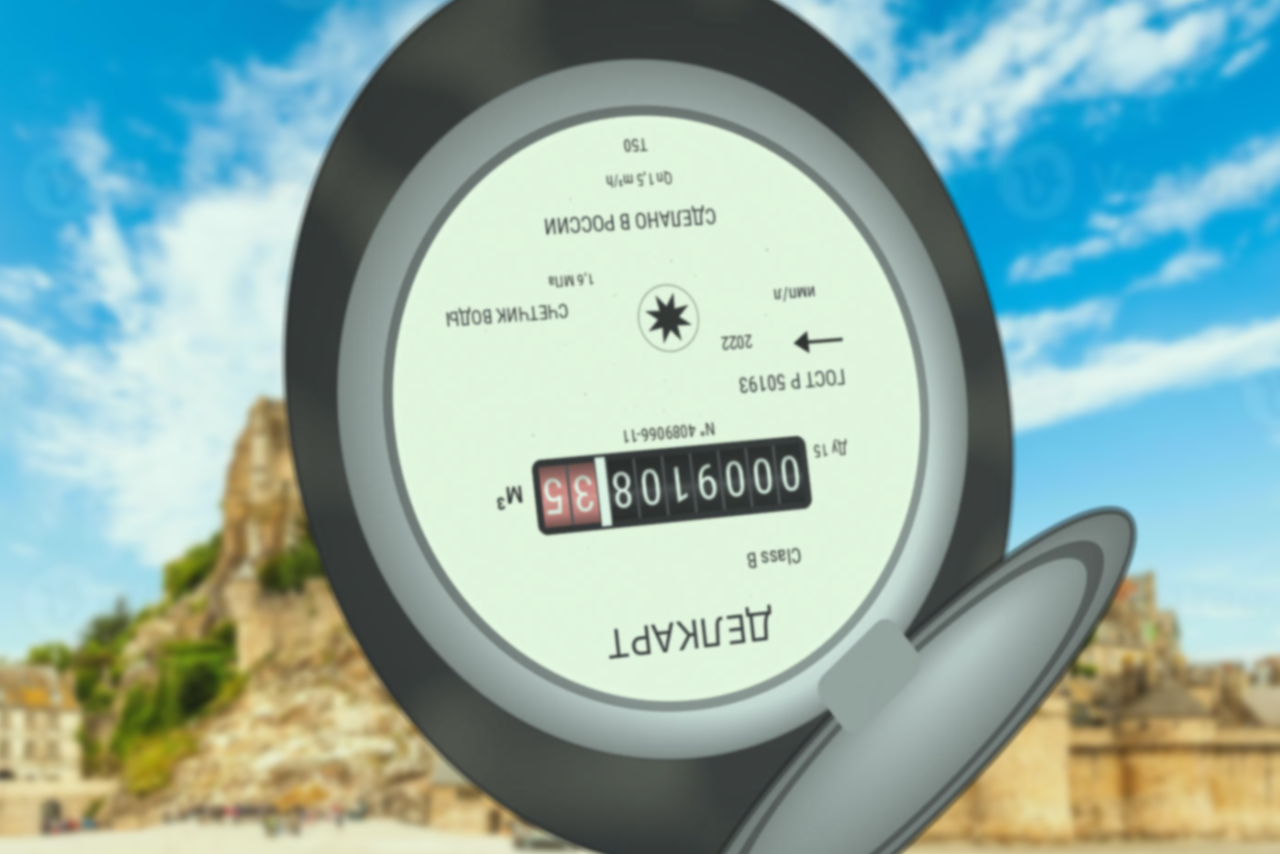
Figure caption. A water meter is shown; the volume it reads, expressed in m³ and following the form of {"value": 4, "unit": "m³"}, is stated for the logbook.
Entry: {"value": 9108.35, "unit": "m³"}
